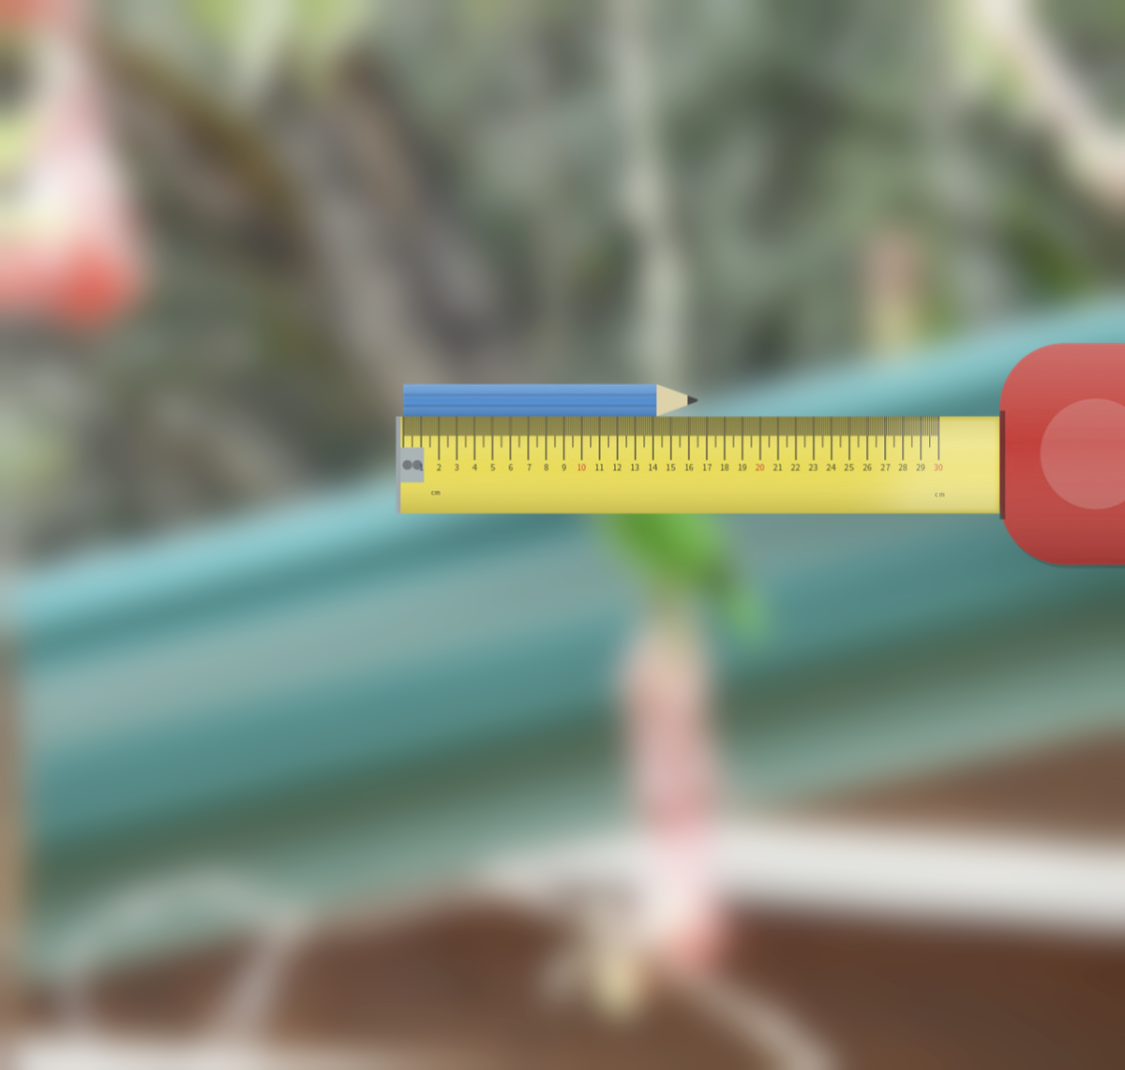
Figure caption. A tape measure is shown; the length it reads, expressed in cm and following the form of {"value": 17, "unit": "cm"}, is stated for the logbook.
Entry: {"value": 16.5, "unit": "cm"}
